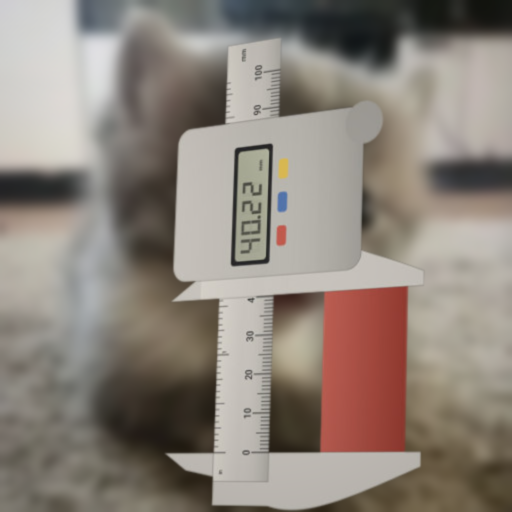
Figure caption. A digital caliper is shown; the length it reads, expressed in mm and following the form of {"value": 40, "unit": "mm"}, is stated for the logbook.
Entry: {"value": 40.22, "unit": "mm"}
